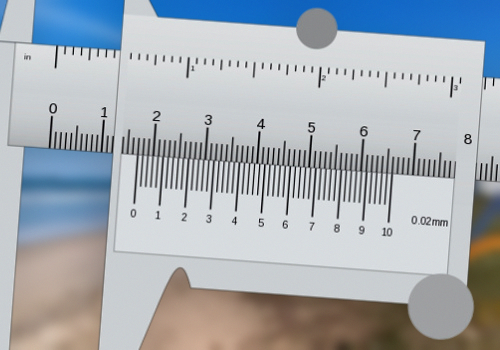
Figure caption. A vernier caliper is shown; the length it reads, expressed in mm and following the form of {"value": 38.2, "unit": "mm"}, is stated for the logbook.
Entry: {"value": 17.0, "unit": "mm"}
